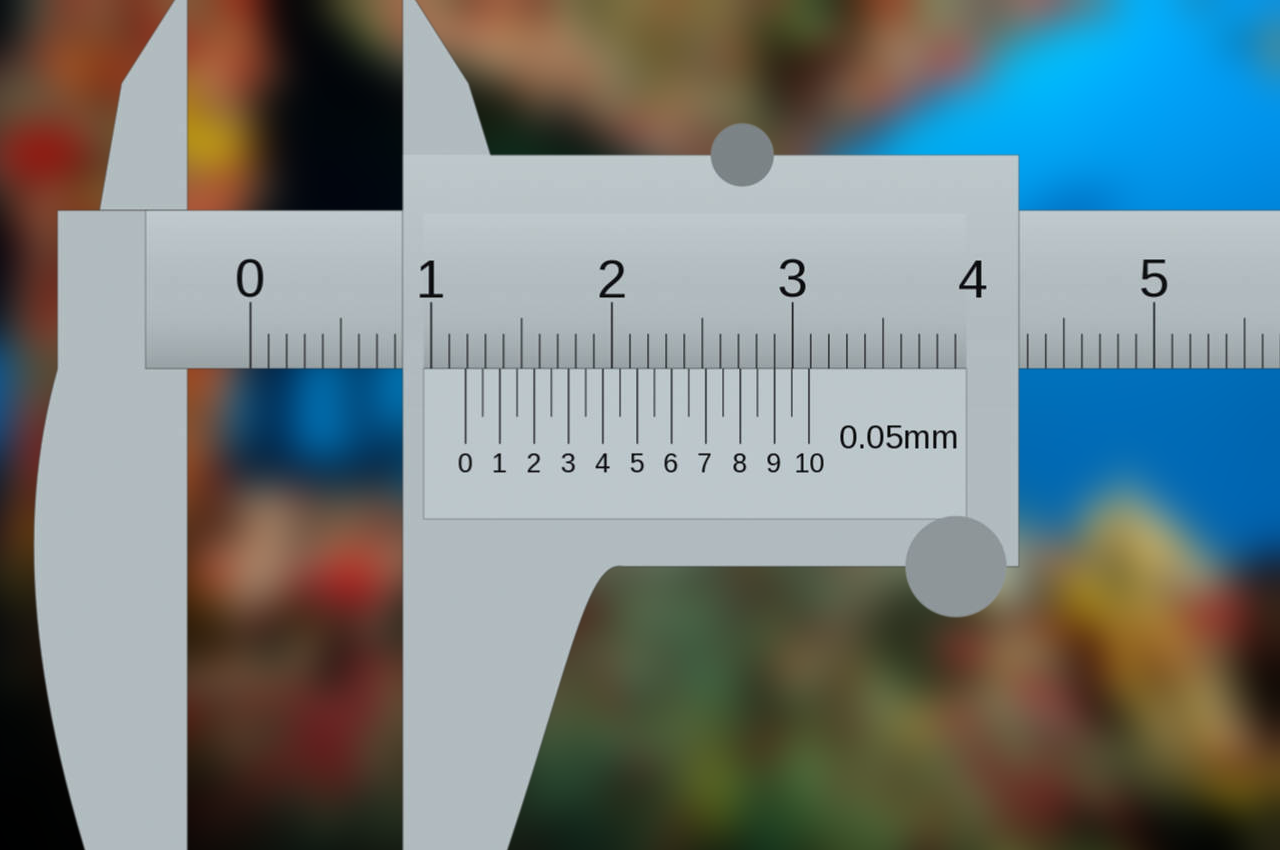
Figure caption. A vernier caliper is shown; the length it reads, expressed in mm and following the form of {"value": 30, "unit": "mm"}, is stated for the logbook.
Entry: {"value": 11.9, "unit": "mm"}
